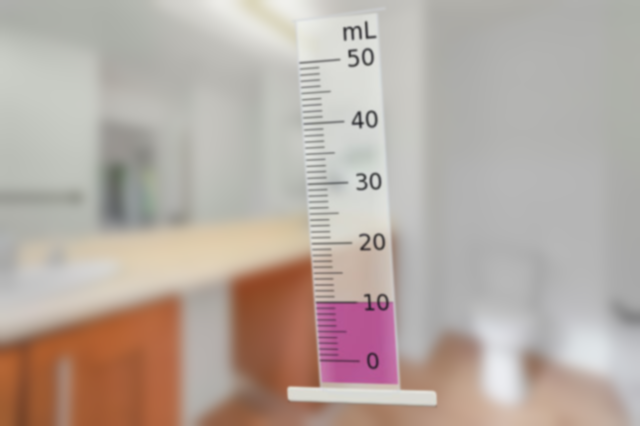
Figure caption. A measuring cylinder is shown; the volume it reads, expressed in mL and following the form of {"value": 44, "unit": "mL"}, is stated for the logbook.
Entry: {"value": 10, "unit": "mL"}
